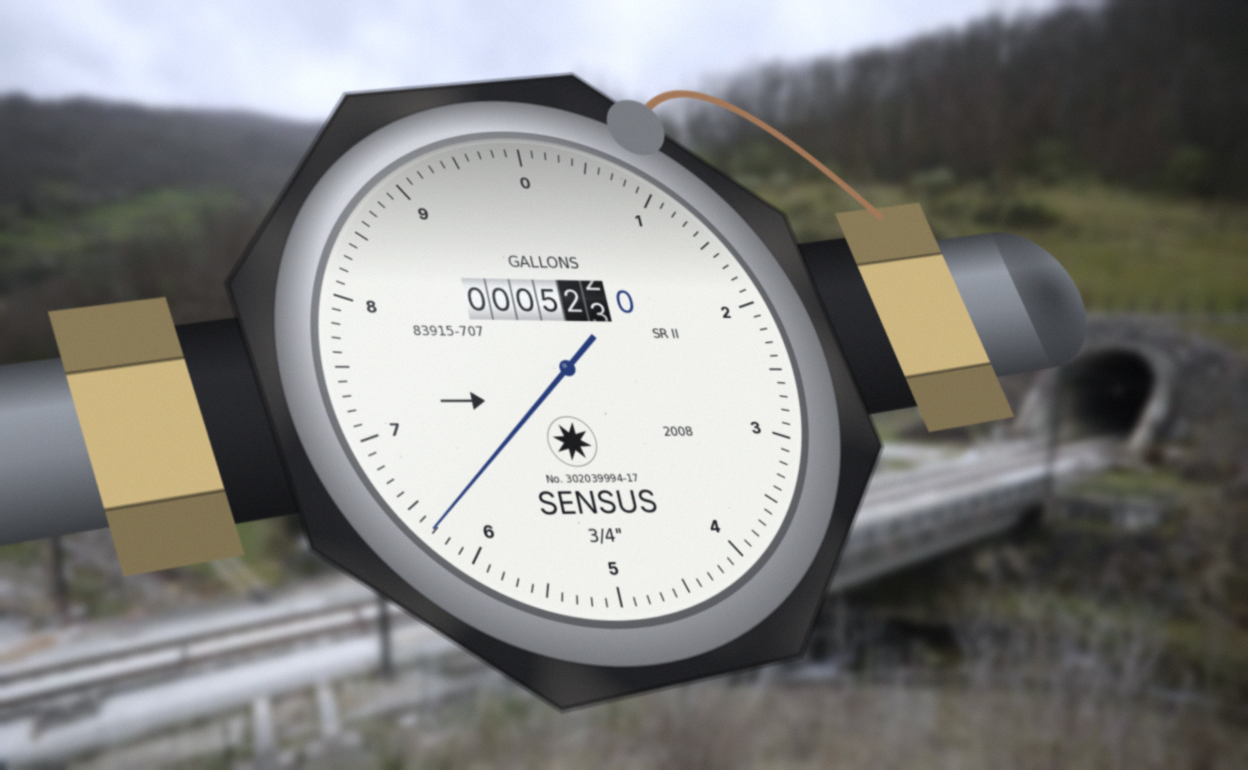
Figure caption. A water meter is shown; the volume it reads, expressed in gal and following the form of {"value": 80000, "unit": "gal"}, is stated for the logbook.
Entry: {"value": 5226.3, "unit": "gal"}
